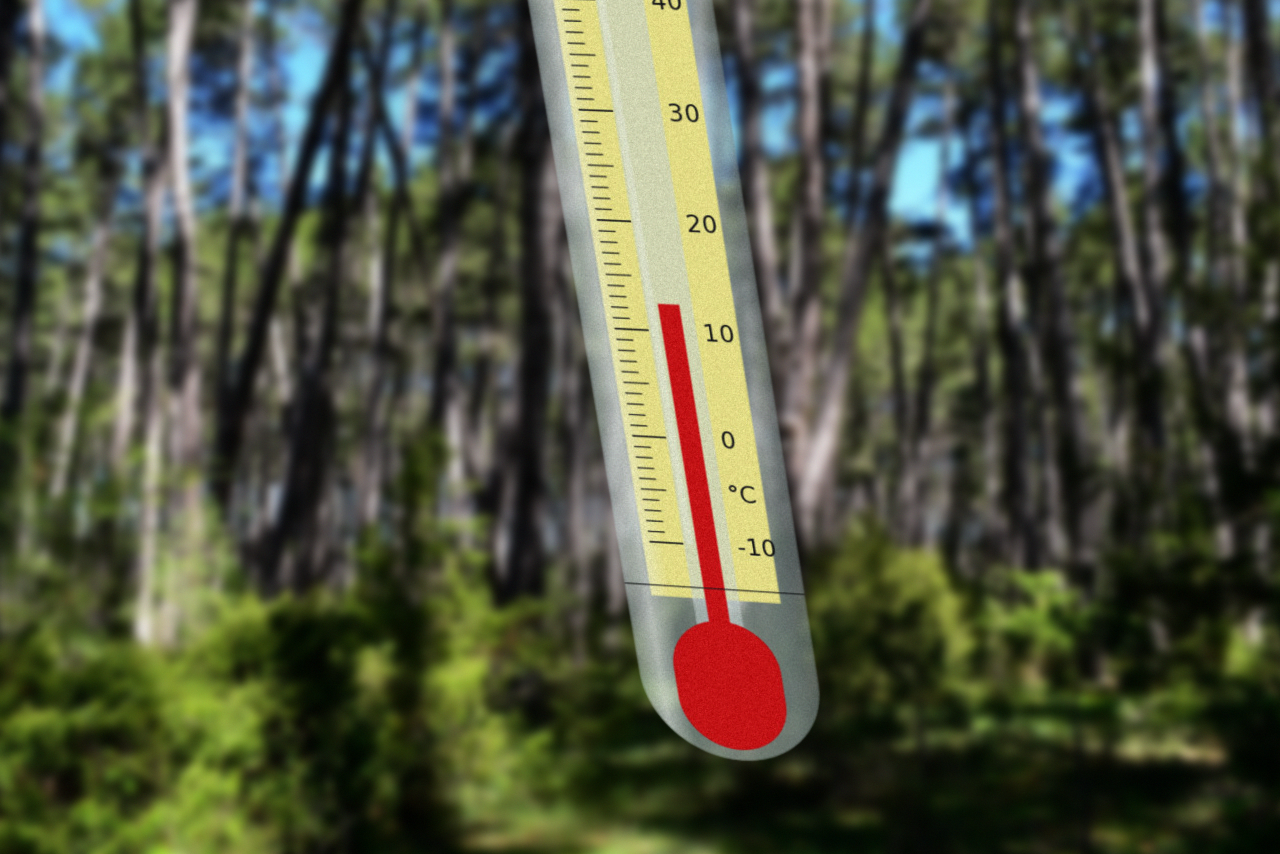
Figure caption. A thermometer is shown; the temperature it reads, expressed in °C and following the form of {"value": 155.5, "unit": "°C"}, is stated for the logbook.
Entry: {"value": 12.5, "unit": "°C"}
